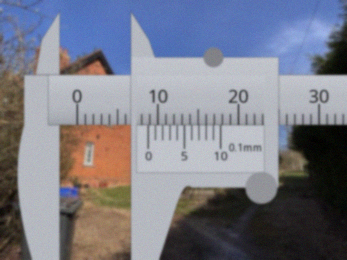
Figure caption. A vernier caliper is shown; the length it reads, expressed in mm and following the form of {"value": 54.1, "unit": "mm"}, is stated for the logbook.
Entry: {"value": 8.8, "unit": "mm"}
